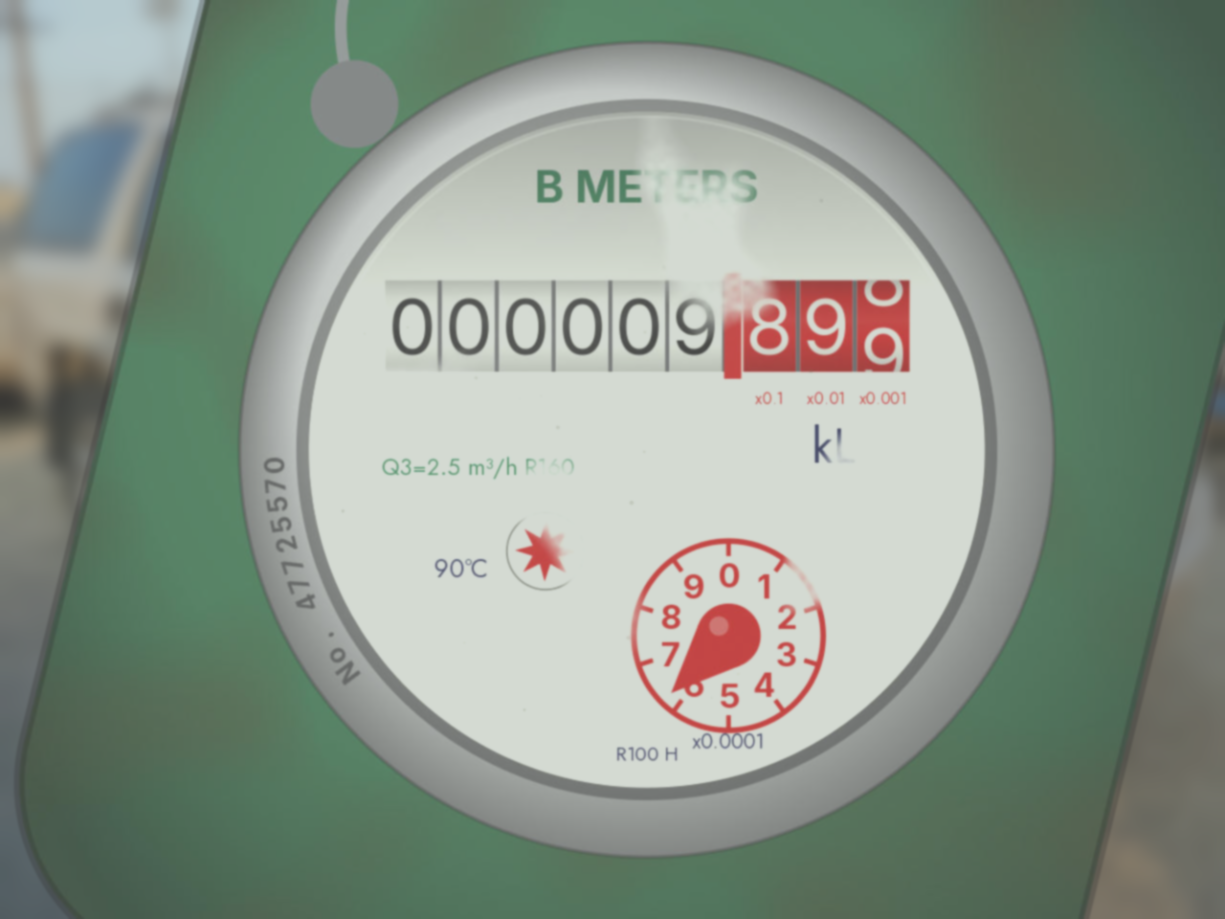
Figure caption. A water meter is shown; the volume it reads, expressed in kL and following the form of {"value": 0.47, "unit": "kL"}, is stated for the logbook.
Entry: {"value": 9.8986, "unit": "kL"}
